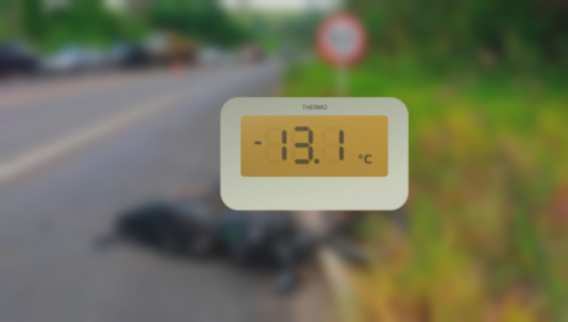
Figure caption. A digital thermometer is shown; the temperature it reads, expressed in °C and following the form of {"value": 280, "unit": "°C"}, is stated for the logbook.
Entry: {"value": -13.1, "unit": "°C"}
